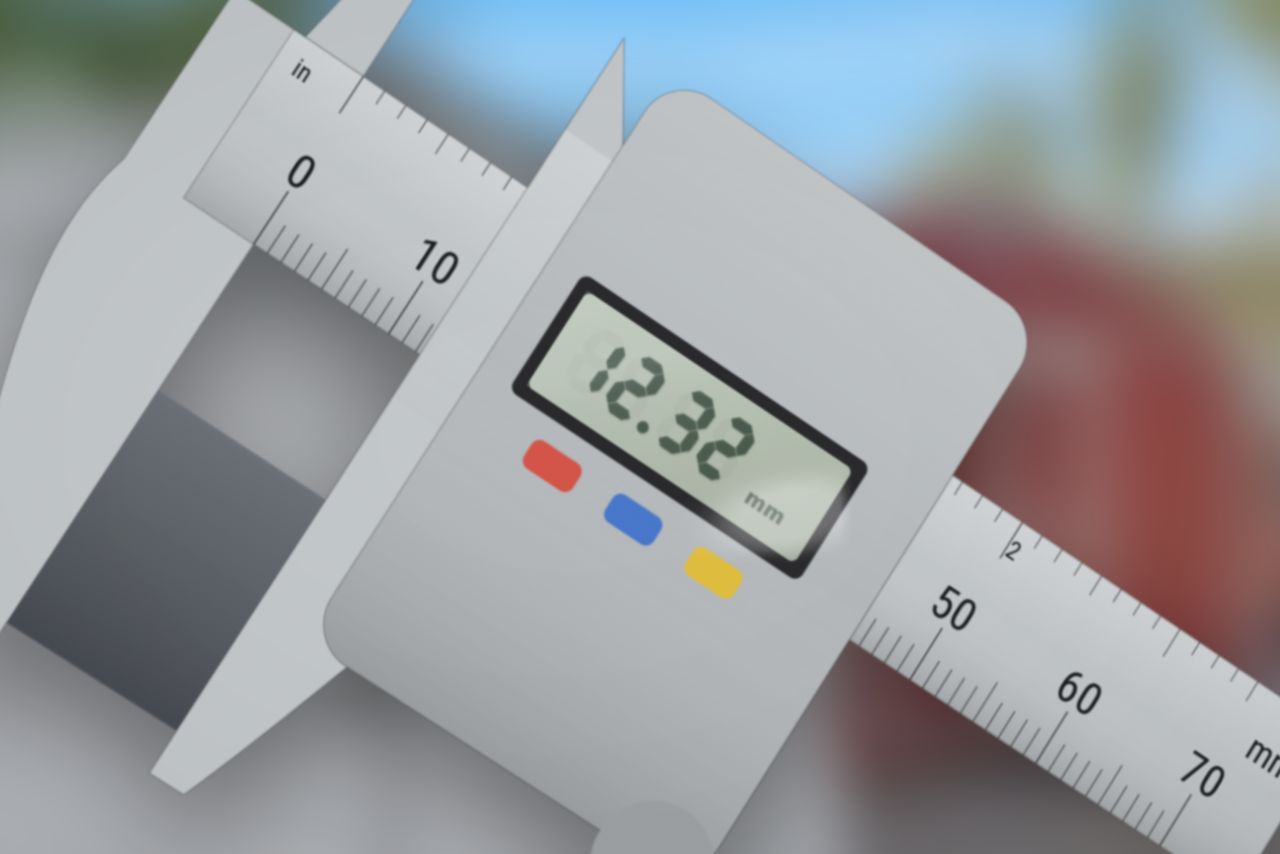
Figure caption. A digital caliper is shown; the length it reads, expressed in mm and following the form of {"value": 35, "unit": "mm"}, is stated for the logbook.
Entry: {"value": 12.32, "unit": "mm"}
